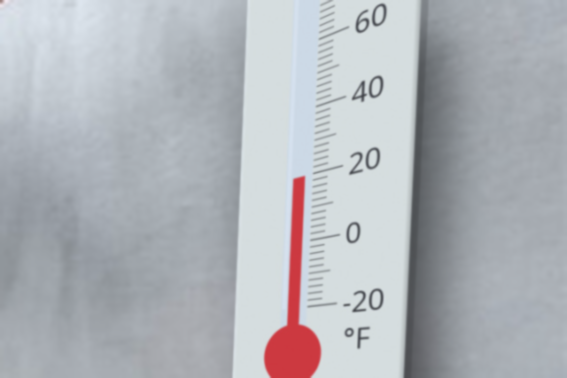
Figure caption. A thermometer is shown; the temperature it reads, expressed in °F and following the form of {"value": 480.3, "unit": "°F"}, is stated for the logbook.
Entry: {"value": 20, "unit": "°F"}
